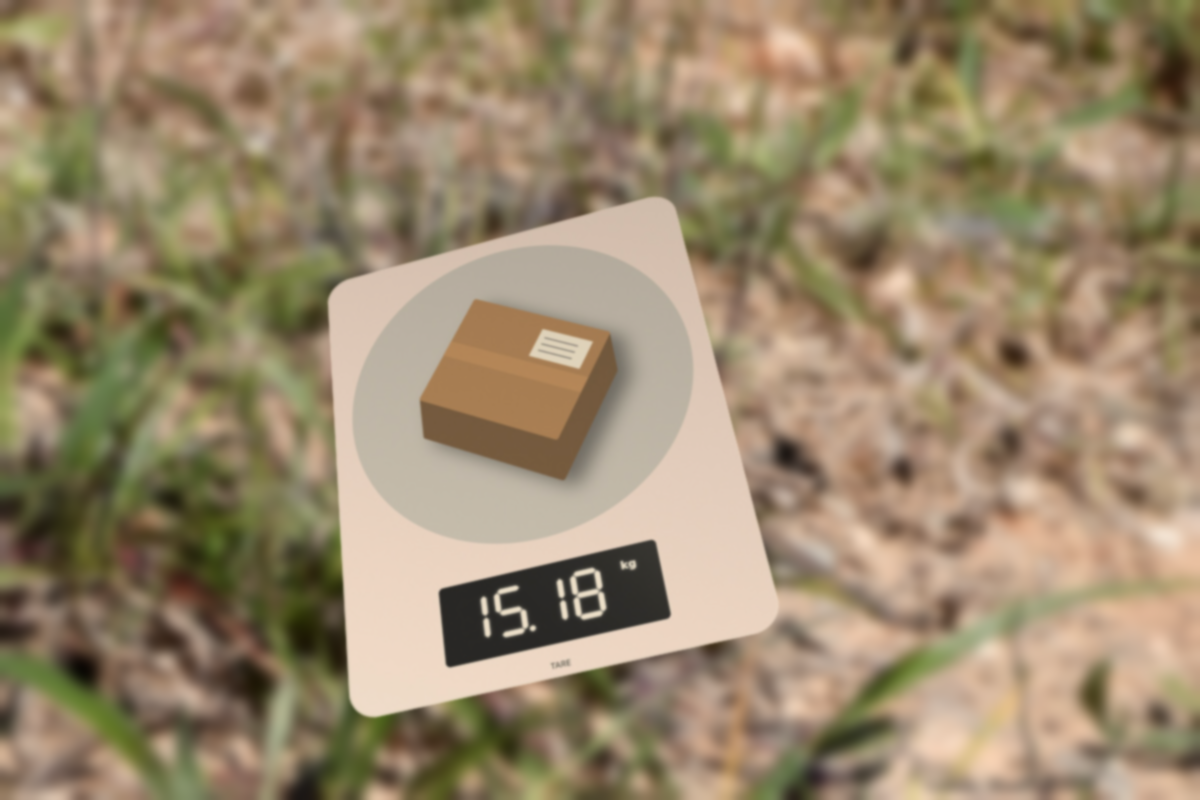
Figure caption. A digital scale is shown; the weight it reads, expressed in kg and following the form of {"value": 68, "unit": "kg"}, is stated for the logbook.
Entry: {"value": 15.18, "unit": "kg"}
